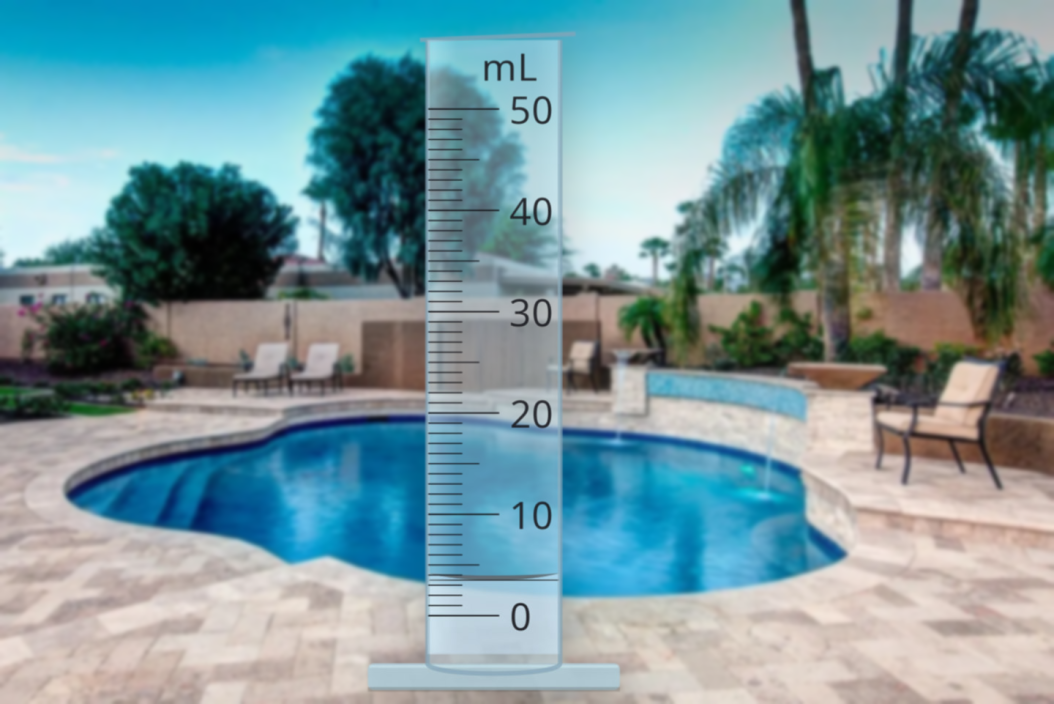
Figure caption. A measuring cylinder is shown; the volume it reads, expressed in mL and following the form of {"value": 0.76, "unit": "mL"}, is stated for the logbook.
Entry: {"value": 3.5, "unit": "mL"}
